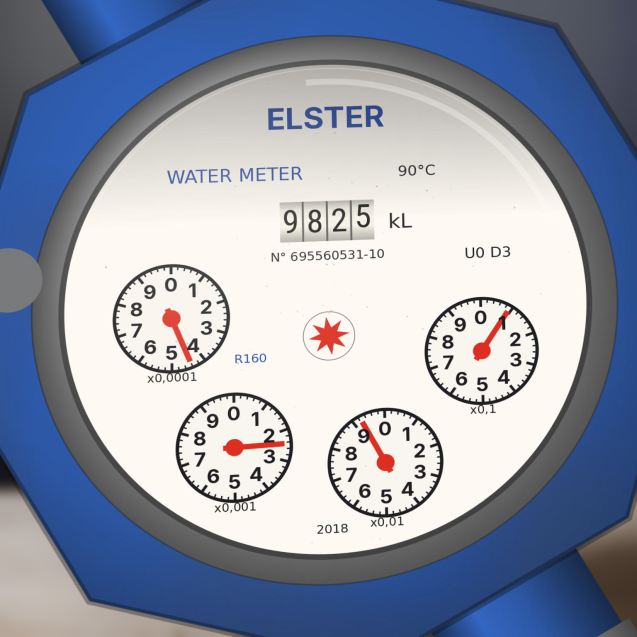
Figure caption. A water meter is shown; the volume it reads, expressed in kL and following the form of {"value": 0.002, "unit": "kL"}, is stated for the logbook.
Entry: {"value": 9825.0924, "unit": "kL"}
